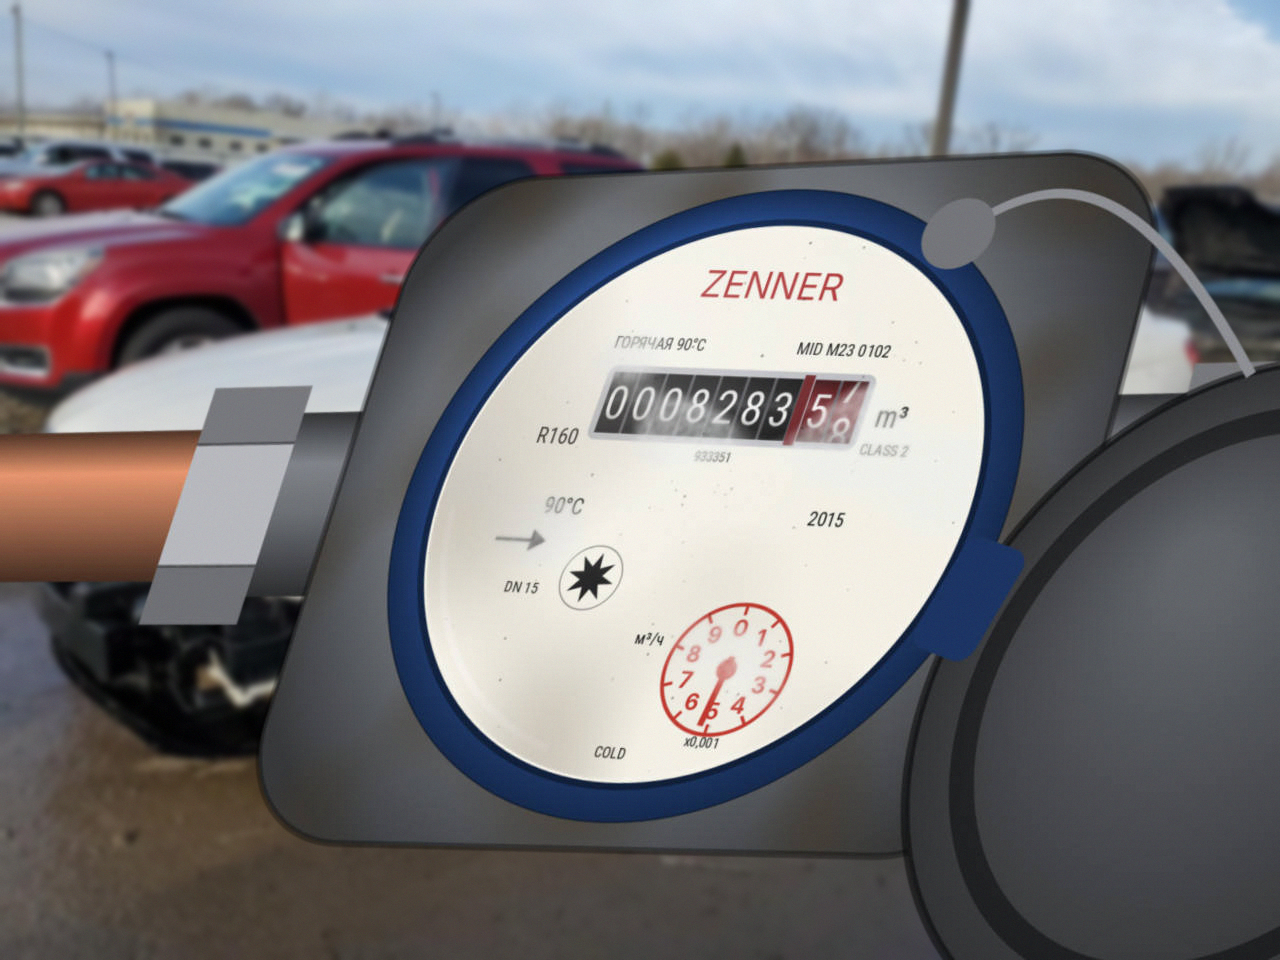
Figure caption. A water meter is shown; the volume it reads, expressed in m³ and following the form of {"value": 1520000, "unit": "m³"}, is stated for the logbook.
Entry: {"value": 8283.575, "unit": "m³"}
